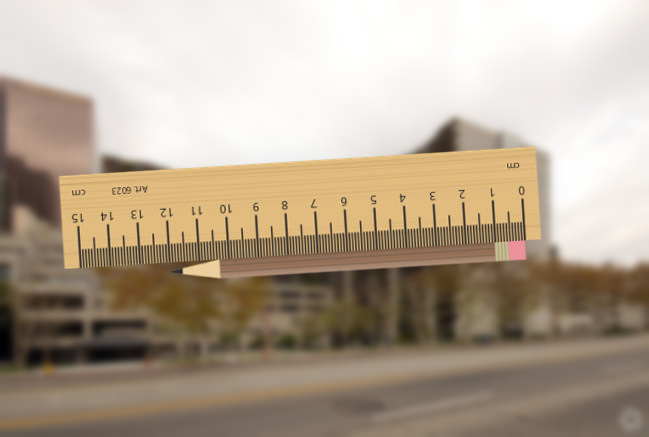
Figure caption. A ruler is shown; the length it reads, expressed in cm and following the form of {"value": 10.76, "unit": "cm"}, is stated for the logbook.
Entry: {"value": 12, "unit": "cm"}
